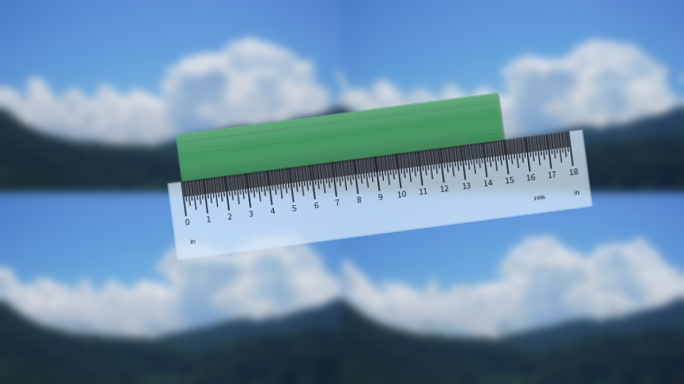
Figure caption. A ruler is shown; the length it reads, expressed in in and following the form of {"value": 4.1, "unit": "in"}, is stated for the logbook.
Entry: {"value": 15, "unit": "in"}
